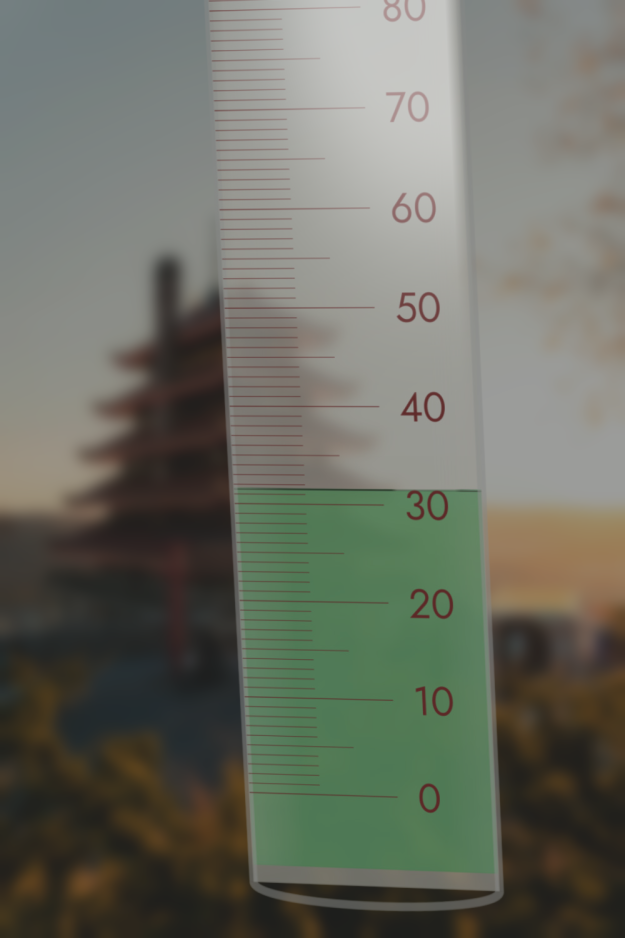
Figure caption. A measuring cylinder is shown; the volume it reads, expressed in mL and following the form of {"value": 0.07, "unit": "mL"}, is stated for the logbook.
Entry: {"value": 31.5, "unit": "mL"}
